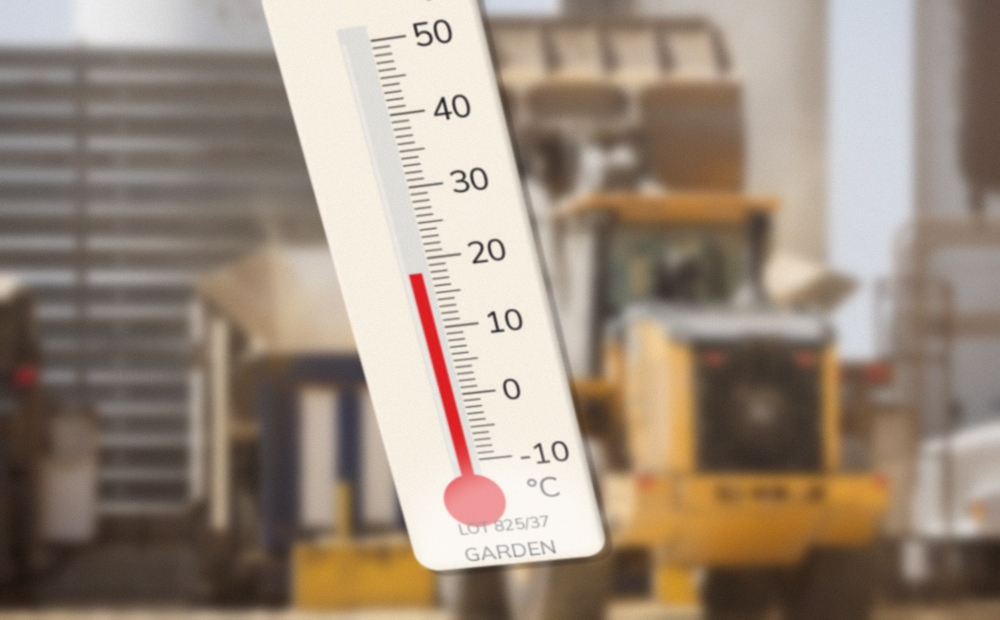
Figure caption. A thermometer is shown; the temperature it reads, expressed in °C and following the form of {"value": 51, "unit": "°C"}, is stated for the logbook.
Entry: {"value": 18, "unit": "°C"}
